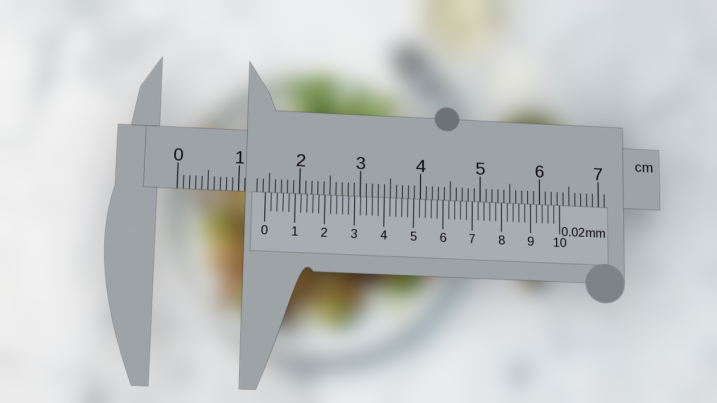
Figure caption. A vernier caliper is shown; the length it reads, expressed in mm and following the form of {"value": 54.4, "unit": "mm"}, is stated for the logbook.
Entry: {"value": 14.4, "unit": "mm"}
